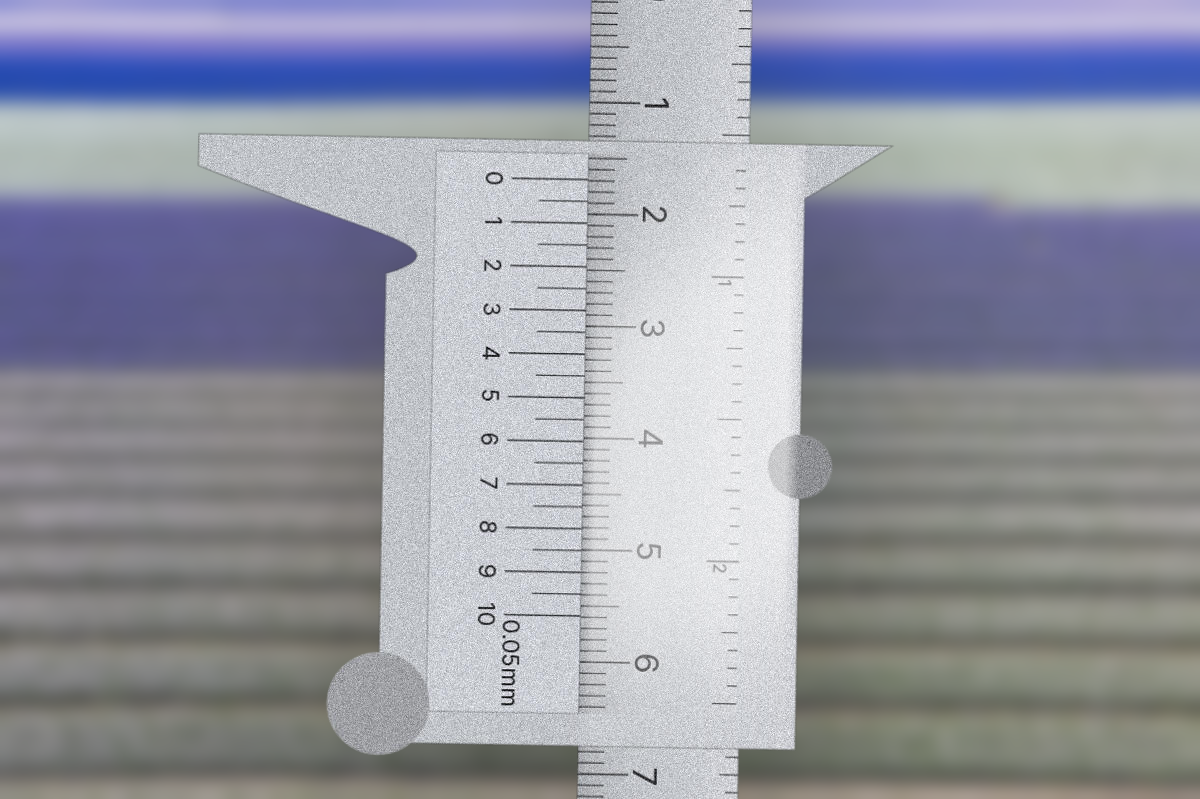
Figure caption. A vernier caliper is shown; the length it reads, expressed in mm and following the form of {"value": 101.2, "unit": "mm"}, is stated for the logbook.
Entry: {"value": 16.9, "unit": "mm"}
